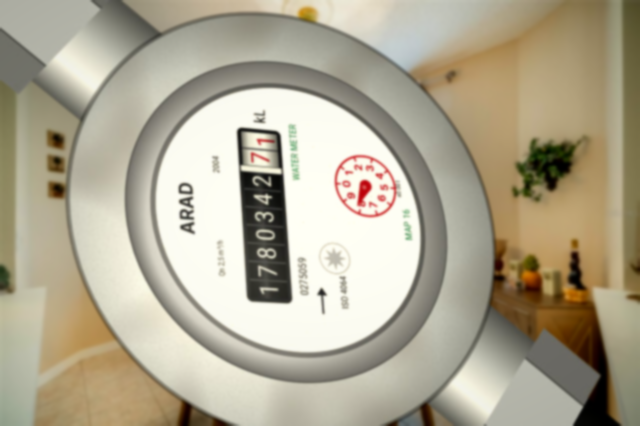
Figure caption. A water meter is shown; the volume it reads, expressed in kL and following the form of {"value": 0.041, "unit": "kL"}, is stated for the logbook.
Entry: {"value": 1780342.708, "unit": "kL"}
